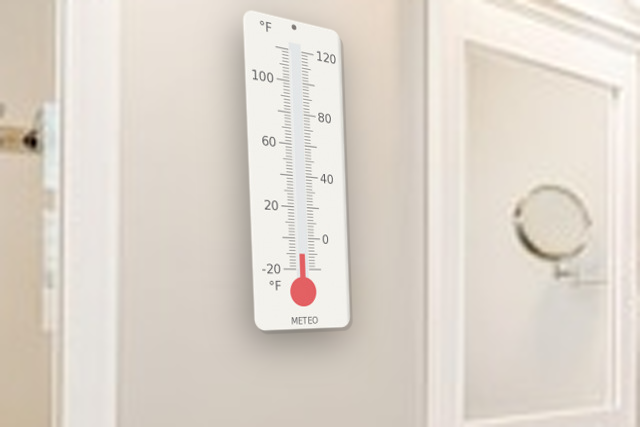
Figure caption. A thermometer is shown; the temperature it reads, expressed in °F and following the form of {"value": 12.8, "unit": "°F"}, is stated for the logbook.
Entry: {"value": -10, "unit": "°F"}
